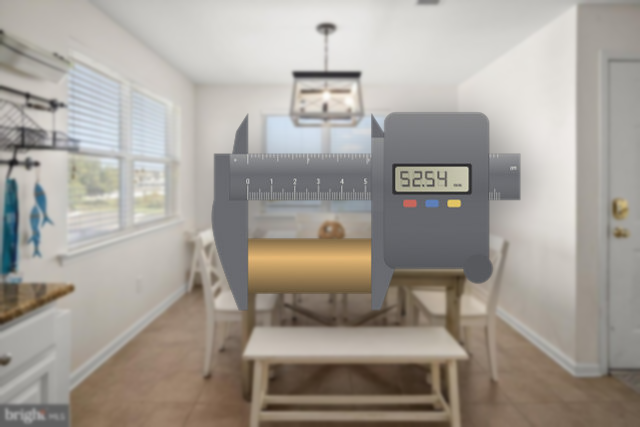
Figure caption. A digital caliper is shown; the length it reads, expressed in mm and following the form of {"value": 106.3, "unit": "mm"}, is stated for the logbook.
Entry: {"value": 52.54, "unit": "mm"}
